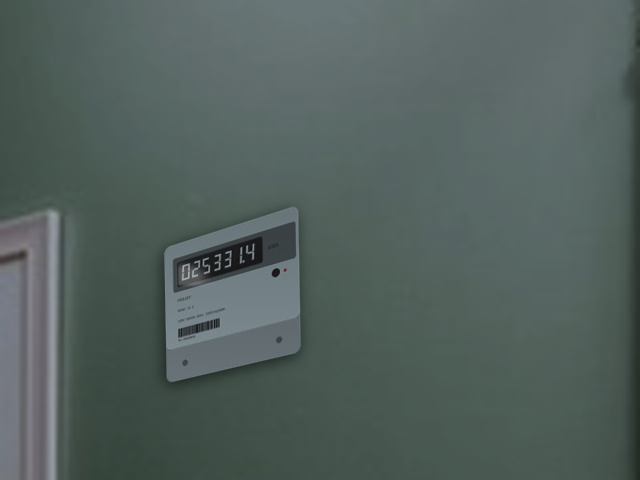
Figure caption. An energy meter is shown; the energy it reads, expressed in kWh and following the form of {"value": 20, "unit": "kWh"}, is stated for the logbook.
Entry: {"value": 25331.4, "unit": "kWh"}
